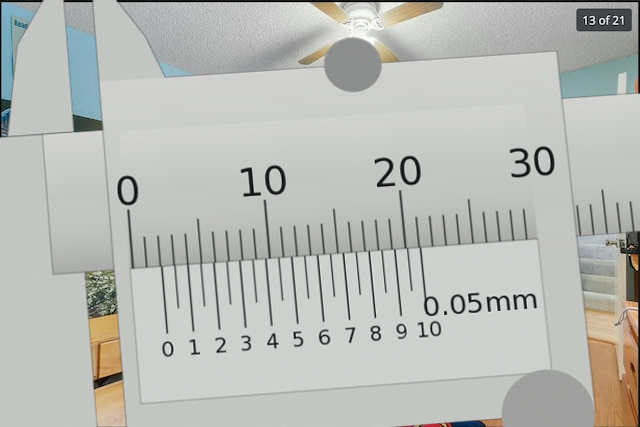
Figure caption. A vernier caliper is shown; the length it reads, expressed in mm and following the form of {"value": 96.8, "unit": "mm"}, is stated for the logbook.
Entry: {"value": 2.1, "unit": "mm"}
